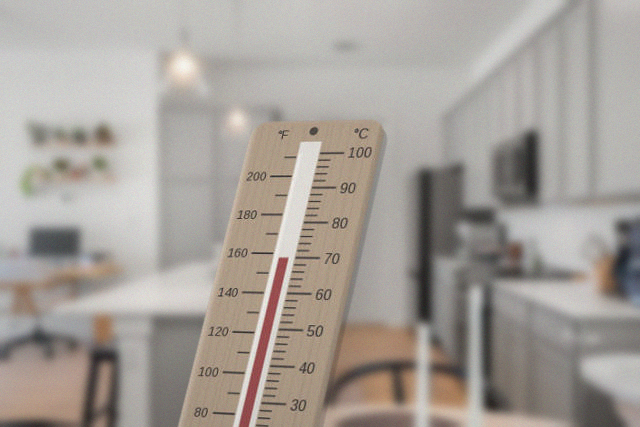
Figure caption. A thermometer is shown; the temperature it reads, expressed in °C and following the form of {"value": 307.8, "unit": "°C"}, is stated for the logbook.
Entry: {"value": 70, "unit": "°C"}
